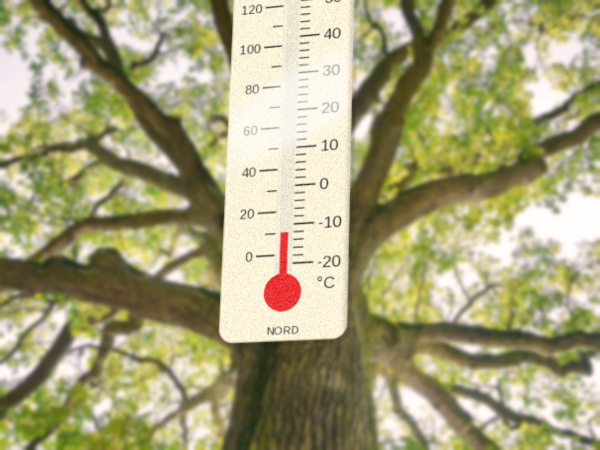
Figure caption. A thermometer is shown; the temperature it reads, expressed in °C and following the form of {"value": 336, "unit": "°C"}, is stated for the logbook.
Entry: {"value": -12, "unit": "°C"}
